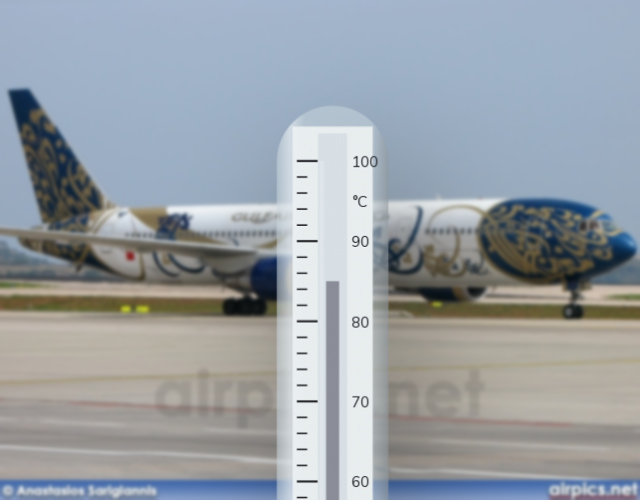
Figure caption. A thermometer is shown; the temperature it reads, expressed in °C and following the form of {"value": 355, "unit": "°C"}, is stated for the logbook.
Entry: {"value": 85, "unit": "°C"}
